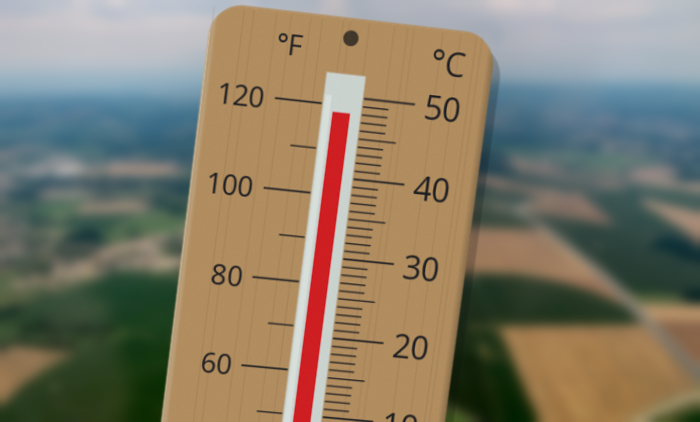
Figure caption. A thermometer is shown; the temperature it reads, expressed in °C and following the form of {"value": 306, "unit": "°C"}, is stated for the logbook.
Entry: {"value": 48, "unit": "°C"}
